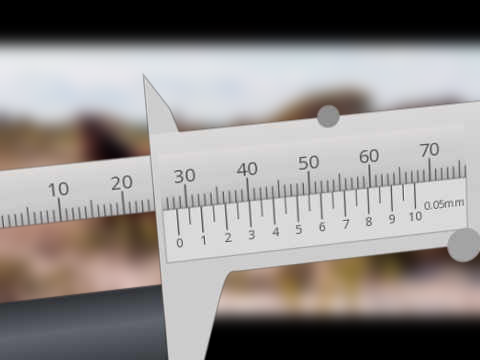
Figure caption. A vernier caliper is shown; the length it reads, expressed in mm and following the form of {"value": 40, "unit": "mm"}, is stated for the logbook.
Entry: {"value": 28.4, "unit": "mm"}
